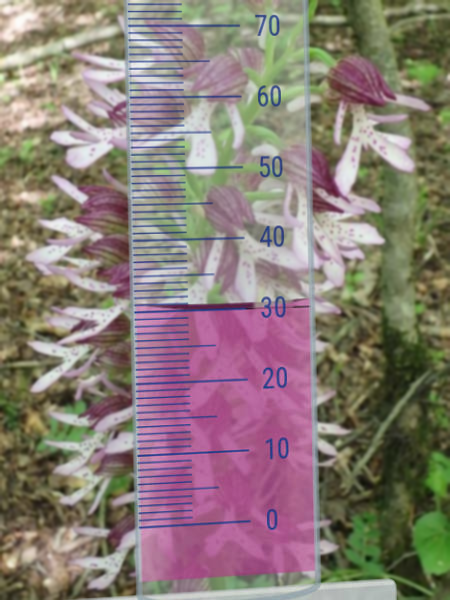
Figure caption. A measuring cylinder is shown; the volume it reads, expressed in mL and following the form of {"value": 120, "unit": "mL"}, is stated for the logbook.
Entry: {"value": 30, "unit": "mL"}
